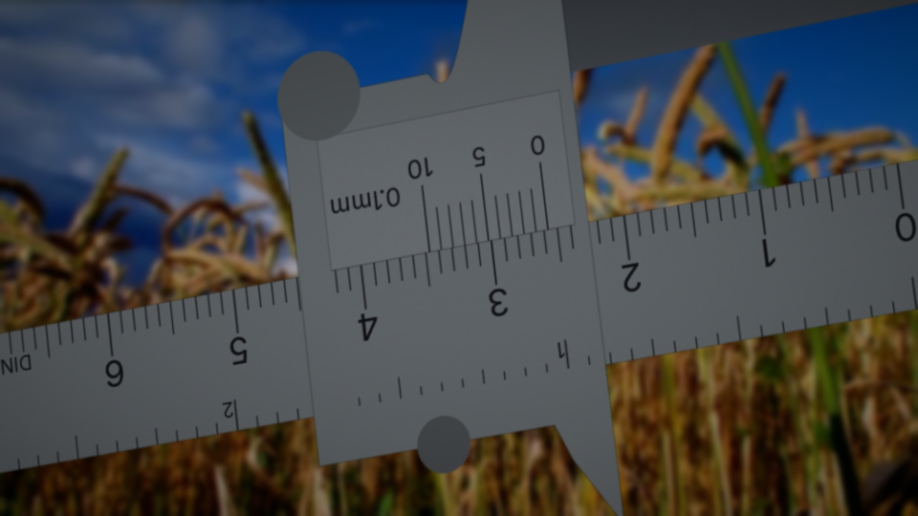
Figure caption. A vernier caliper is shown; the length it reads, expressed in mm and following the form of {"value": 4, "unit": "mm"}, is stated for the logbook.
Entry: {"value": 25.7, "unit": "mm"}
